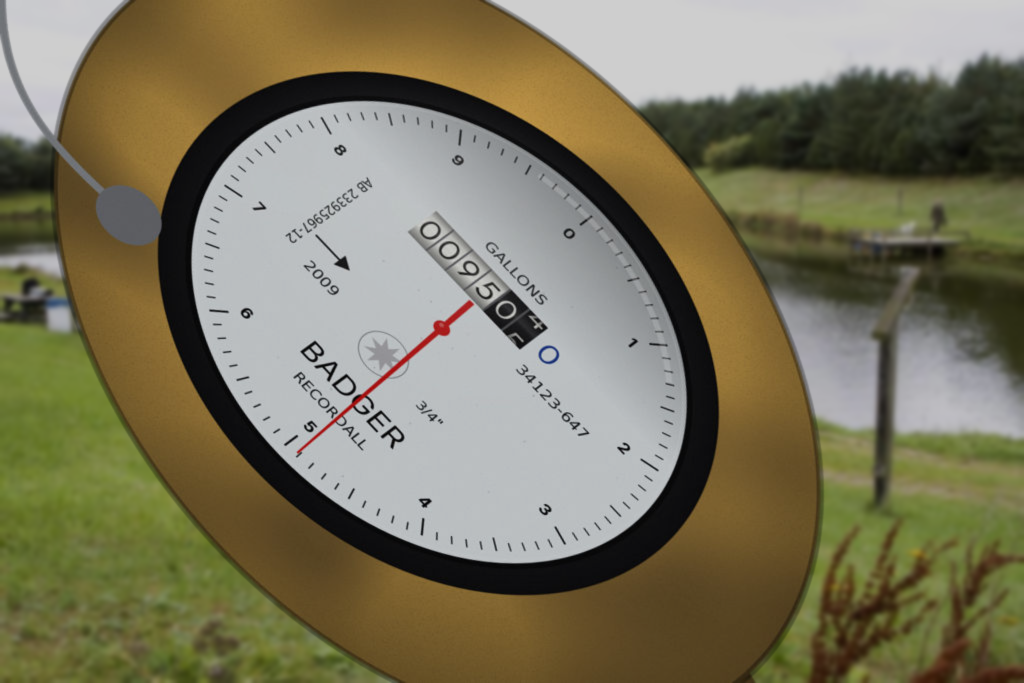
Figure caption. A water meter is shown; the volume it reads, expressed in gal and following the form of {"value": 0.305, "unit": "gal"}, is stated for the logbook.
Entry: {"value": 95044.9, "unit": "gal"}
